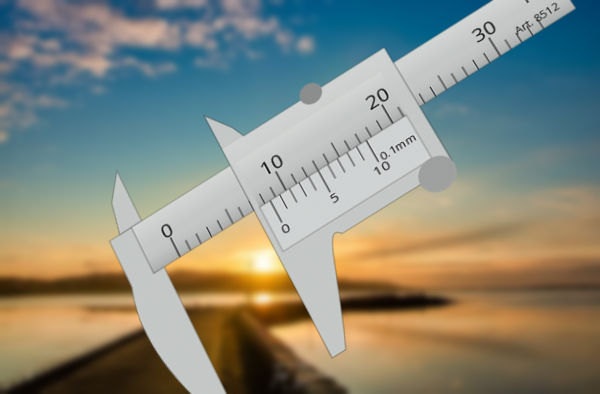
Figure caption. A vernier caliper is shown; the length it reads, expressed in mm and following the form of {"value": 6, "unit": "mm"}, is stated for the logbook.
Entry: {"value": 8.5, "unit": "mm"}
